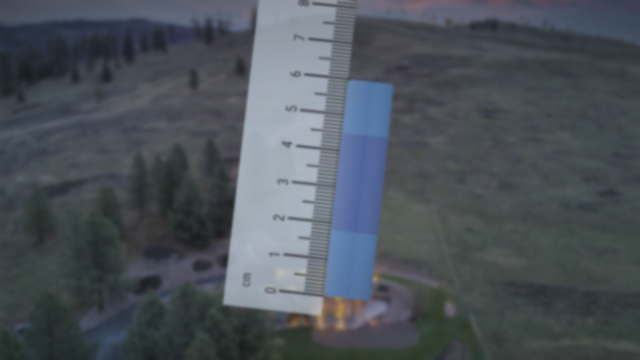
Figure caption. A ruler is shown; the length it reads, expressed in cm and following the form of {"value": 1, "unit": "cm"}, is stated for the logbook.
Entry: {"value": 6, "unit": "cm"}
